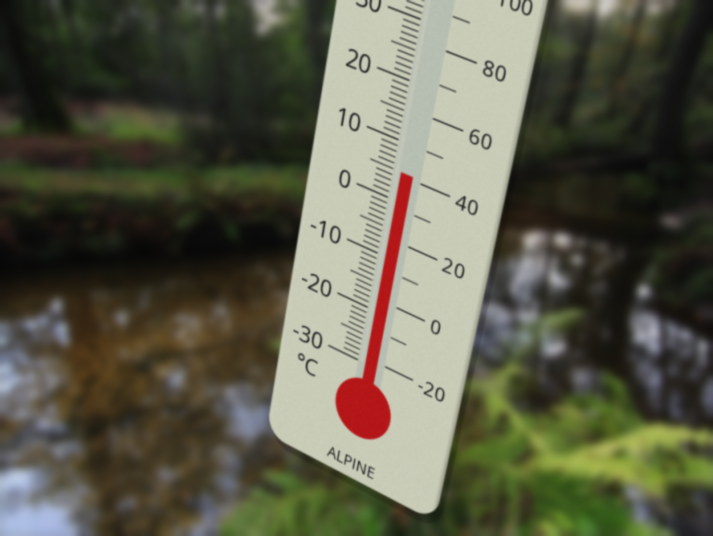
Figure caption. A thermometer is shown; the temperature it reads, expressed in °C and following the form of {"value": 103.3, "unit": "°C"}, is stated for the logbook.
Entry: {"value": 5, "unit": "°C"}
